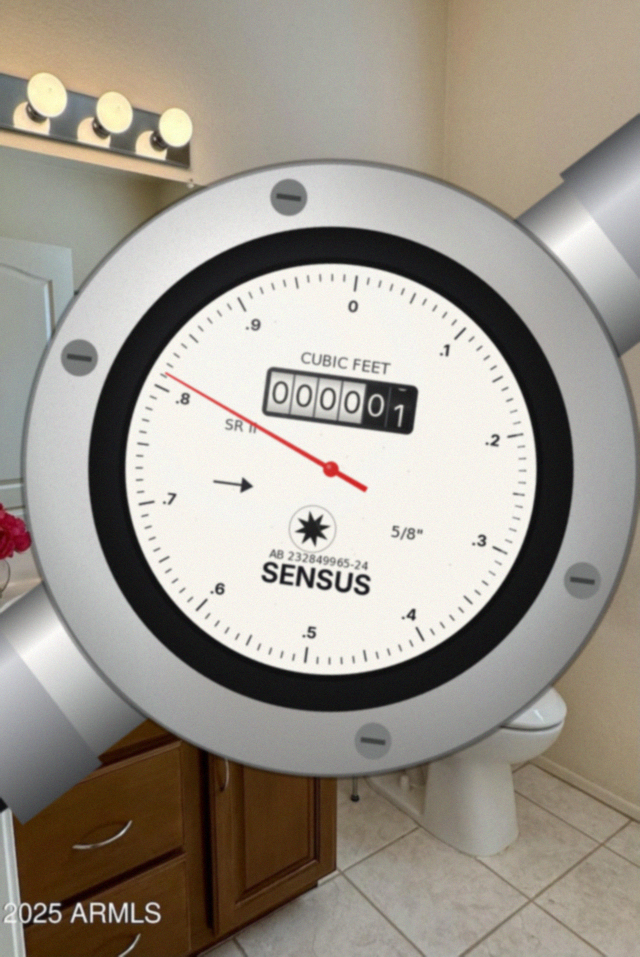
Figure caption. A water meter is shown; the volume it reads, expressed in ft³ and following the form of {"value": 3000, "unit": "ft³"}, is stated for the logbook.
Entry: {"value": 0.81, "unit": "ft³"}
